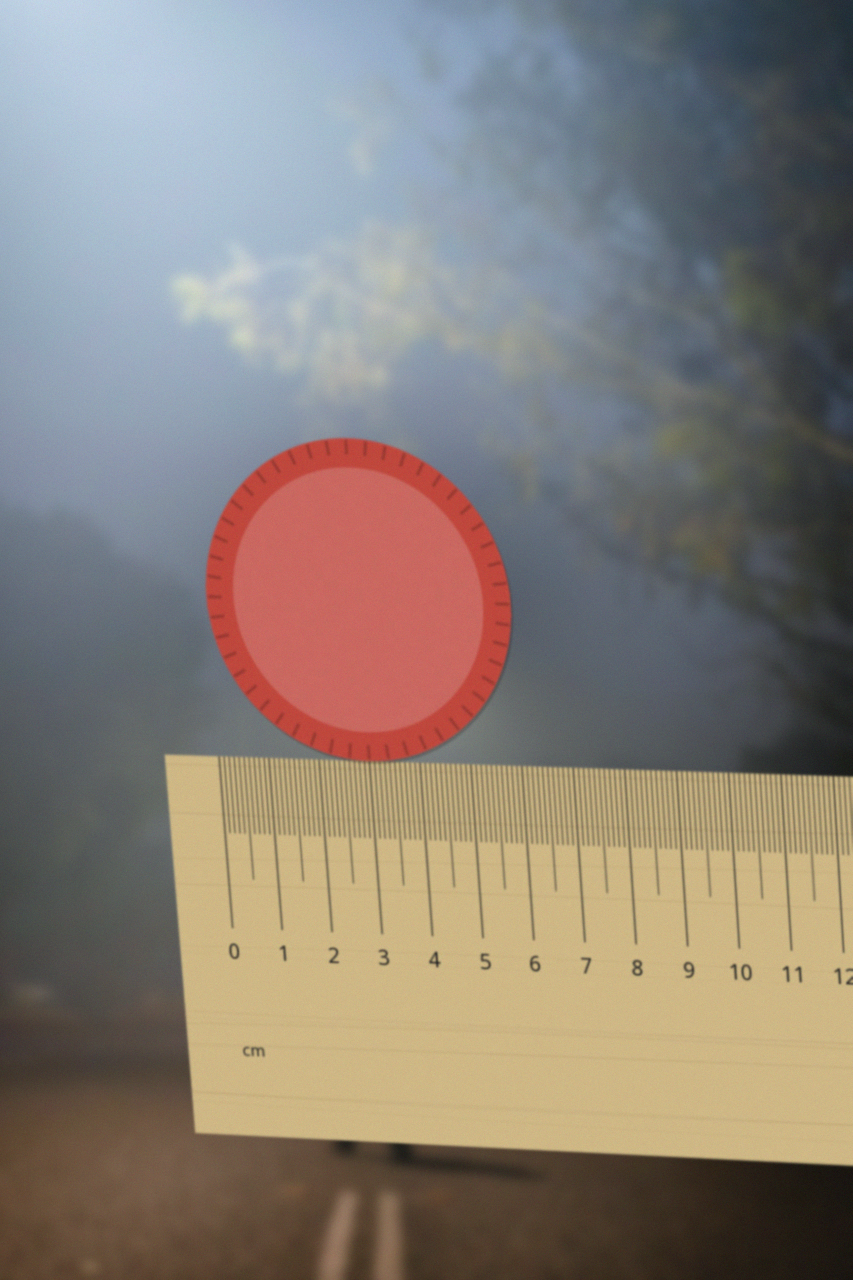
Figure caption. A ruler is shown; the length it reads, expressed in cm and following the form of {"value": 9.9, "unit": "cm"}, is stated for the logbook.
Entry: {"value": 6, "unit": "cm"}
